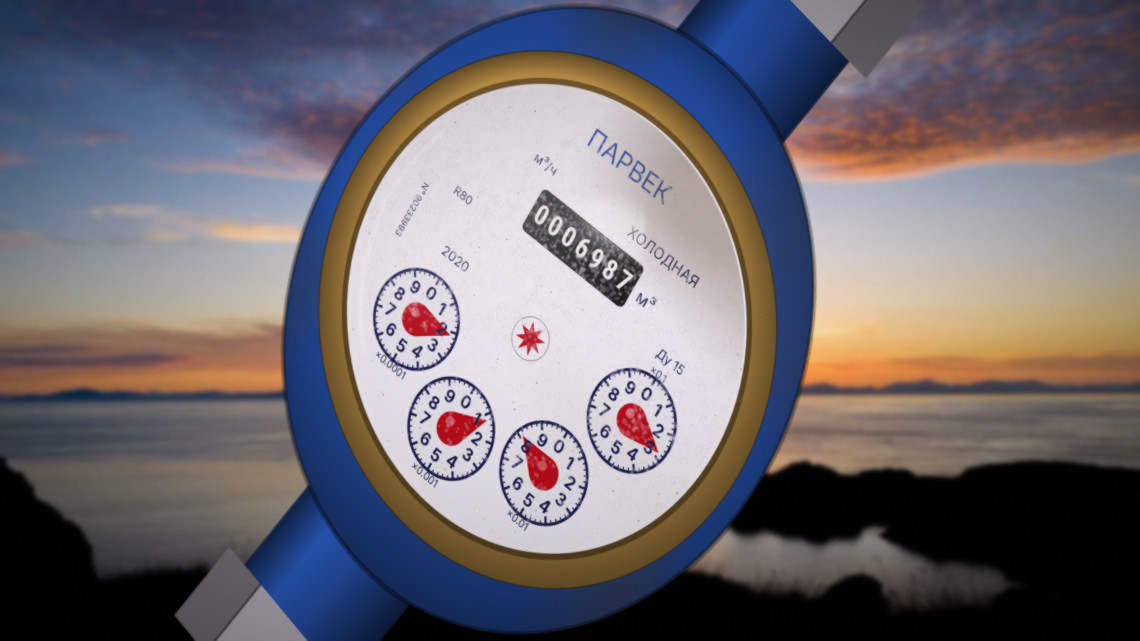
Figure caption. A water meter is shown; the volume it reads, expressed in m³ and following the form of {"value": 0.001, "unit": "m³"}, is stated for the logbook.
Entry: {"value": 6987.2812, "unit": "m³"}
